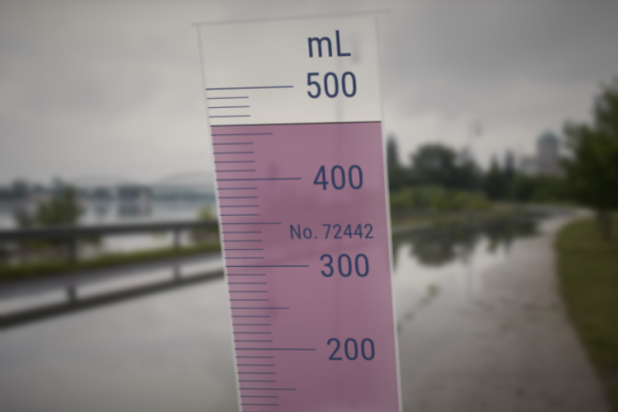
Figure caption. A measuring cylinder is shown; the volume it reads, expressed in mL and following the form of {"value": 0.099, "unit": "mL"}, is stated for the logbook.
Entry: {"value": 460, "unit": "mL"}
